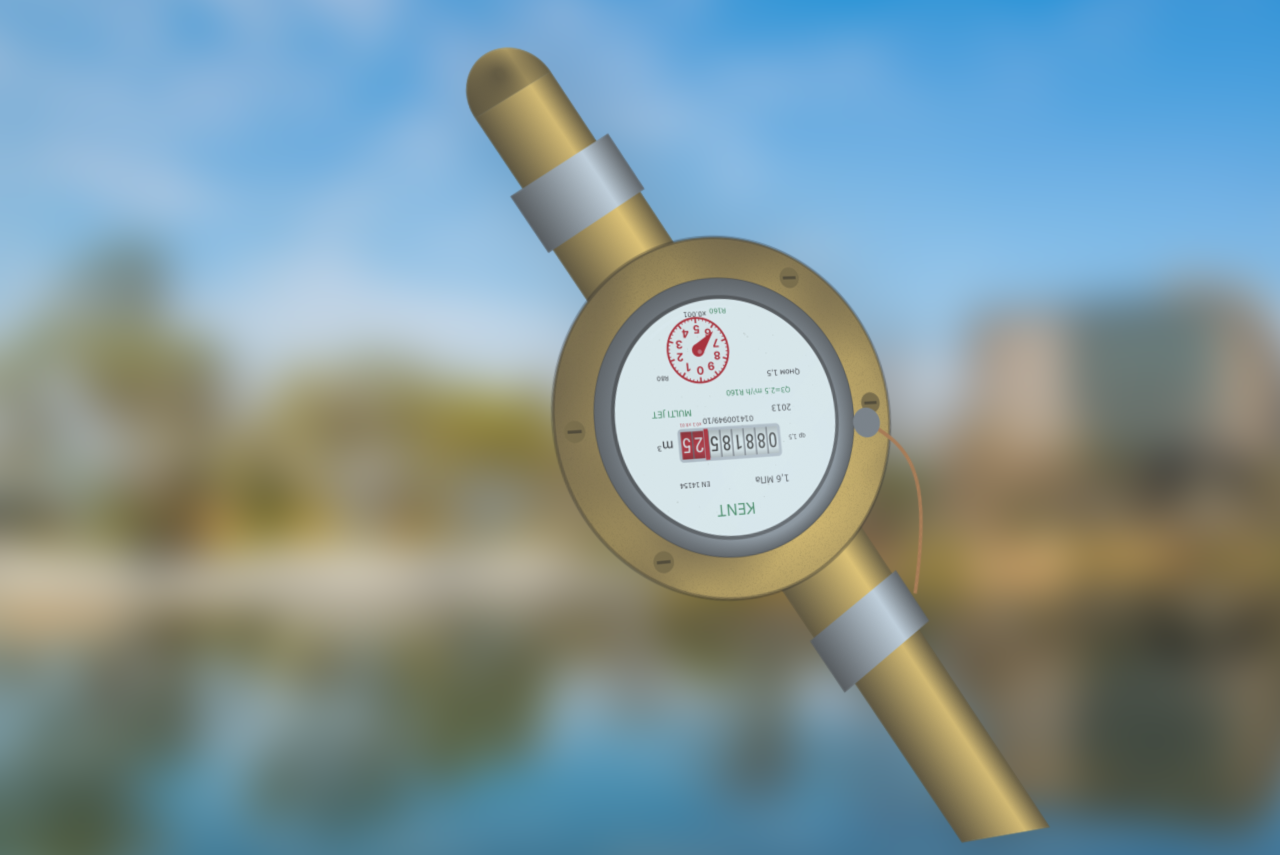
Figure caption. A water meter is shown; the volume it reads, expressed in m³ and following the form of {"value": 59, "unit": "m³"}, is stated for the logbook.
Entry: {"value": 88185.256, "unit": "m³"}
